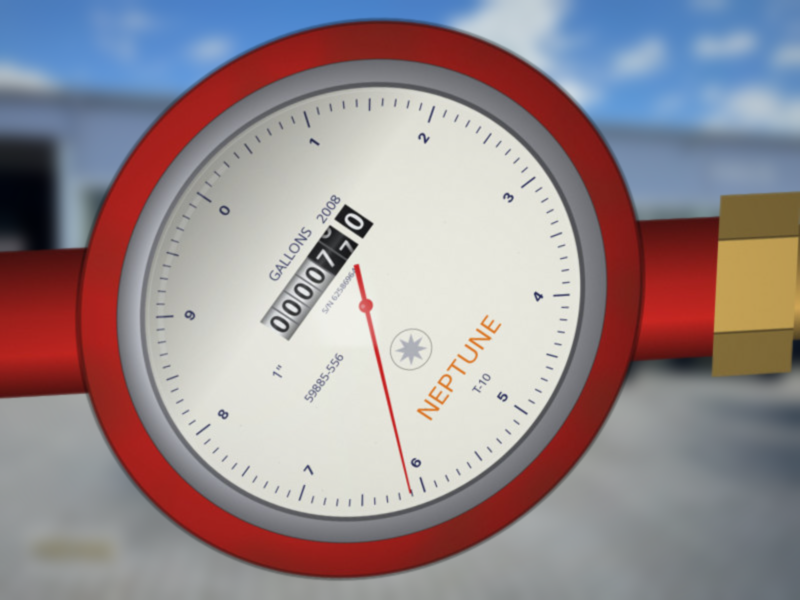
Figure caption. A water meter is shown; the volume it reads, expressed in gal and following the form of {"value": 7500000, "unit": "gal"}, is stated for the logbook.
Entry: {"value": 766.1, "unit": "gal"}
